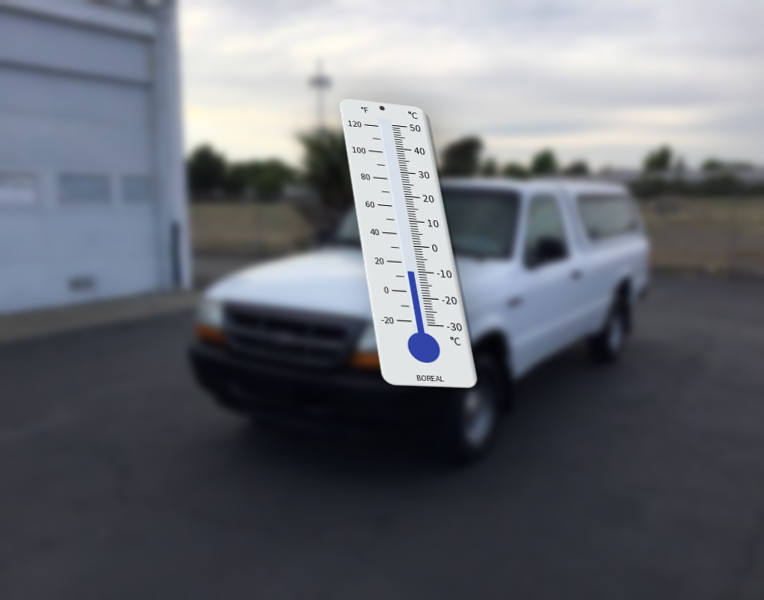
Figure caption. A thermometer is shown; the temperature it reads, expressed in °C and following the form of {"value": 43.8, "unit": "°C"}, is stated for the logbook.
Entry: {"value": -10, "unit": "°C"}
